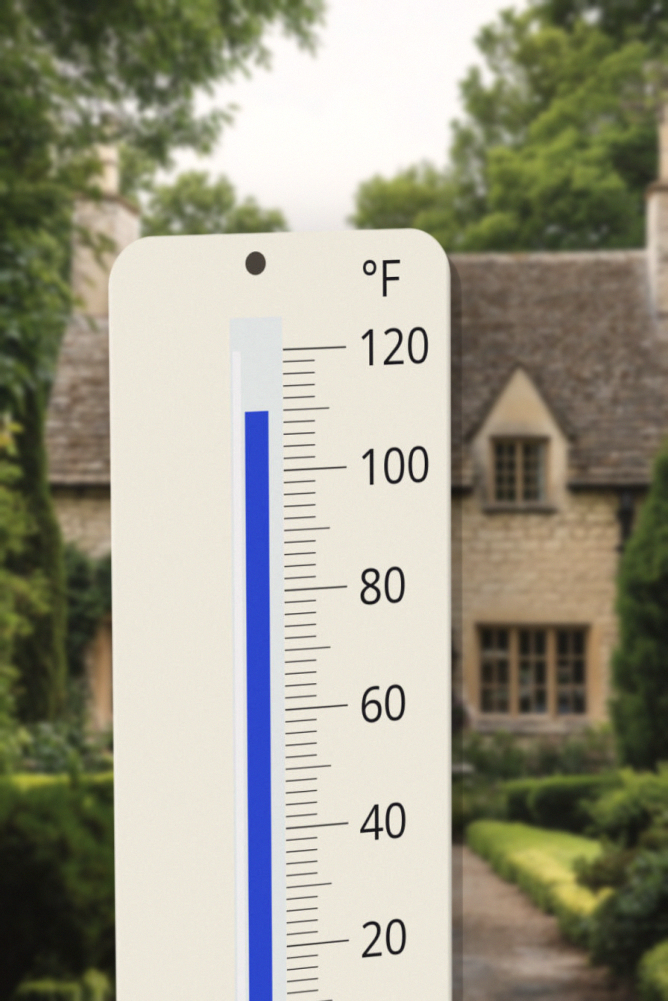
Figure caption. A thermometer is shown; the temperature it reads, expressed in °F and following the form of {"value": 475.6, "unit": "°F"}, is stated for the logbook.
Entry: {"value": 110, "unit": "°F"}
